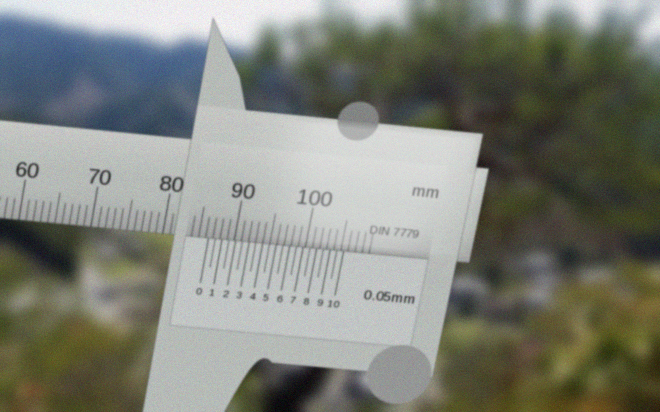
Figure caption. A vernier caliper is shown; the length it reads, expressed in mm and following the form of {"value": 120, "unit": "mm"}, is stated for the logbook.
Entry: {"value": 86.4, "unit": "mm"}
